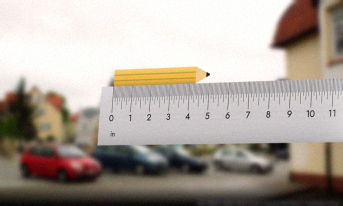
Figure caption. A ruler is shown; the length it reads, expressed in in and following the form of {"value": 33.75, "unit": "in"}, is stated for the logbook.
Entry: {"value": 5, "unit": "in"}
